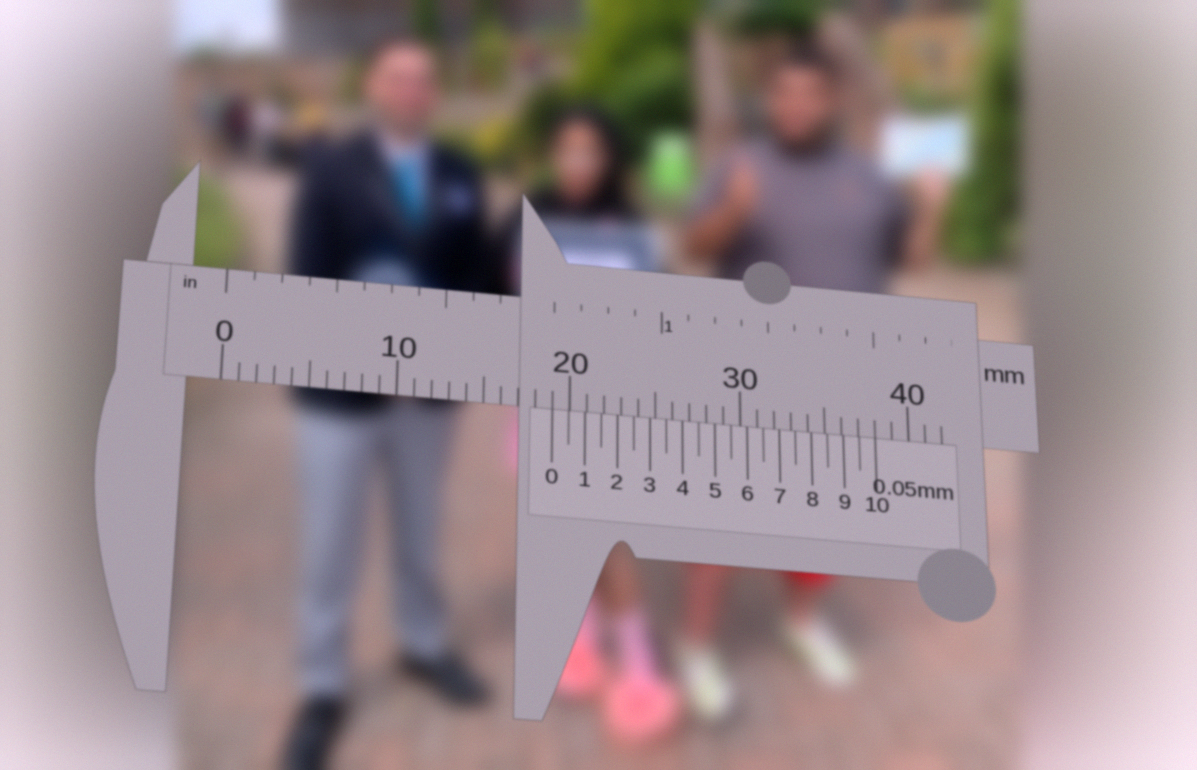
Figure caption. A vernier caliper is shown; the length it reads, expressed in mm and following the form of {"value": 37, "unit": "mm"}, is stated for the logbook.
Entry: {"value": 19.0, "unit": "mm"}
